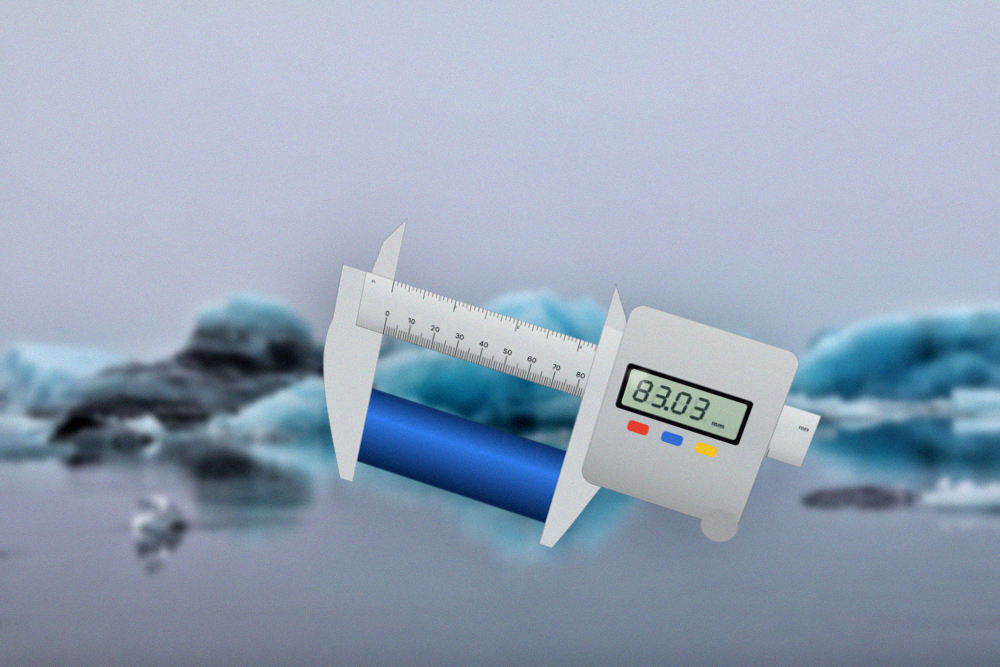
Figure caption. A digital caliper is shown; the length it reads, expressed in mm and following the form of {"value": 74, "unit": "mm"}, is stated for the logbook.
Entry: {"value": 83.03, "unit": "mm"}
